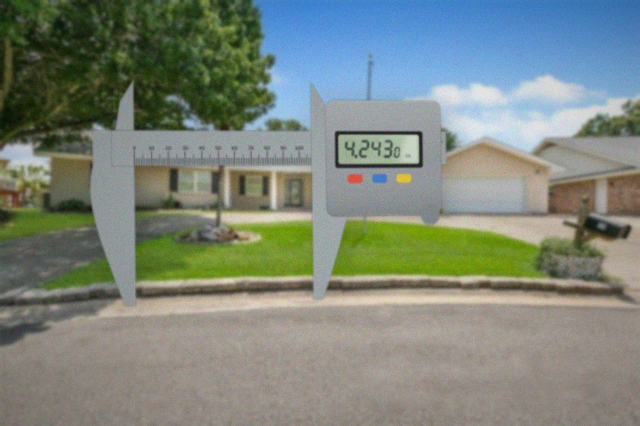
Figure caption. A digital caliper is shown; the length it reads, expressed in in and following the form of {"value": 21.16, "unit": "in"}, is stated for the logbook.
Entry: {"value": 4.2430, "unit": "in"}
